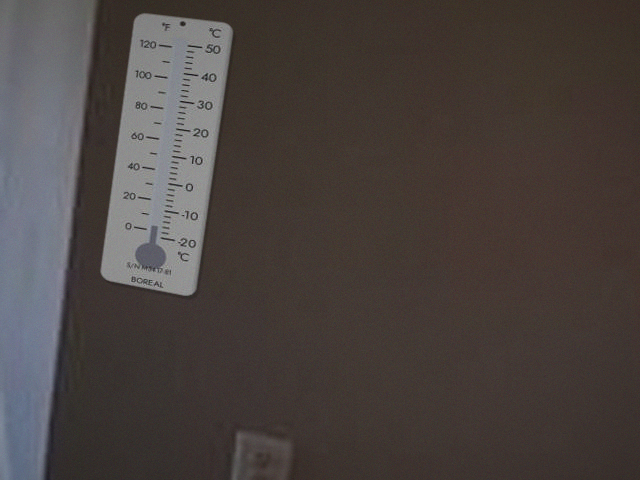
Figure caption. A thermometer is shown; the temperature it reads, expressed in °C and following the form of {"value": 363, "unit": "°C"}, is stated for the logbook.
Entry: {"value": -16, "unit": "°C"}
